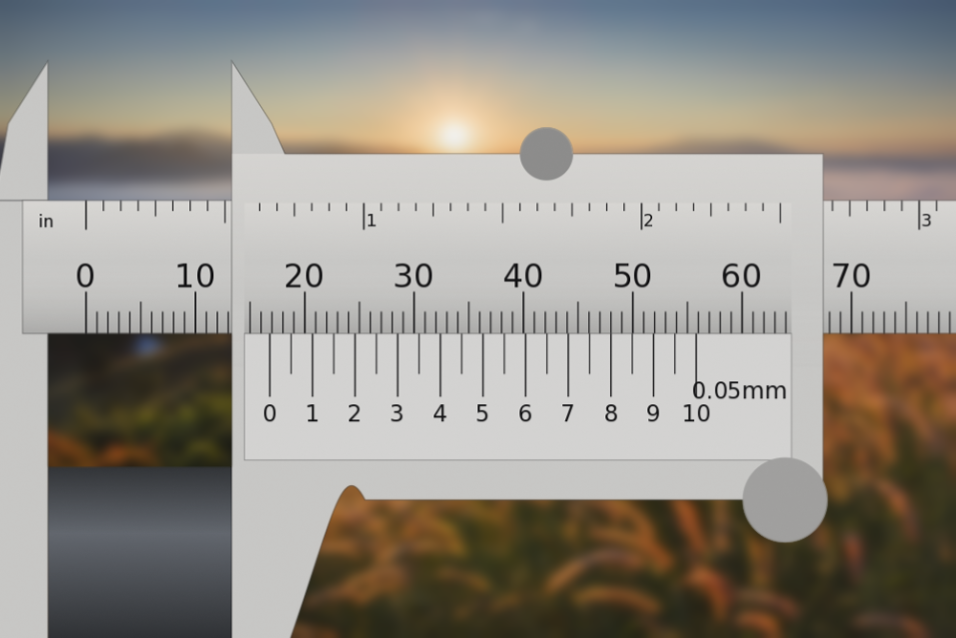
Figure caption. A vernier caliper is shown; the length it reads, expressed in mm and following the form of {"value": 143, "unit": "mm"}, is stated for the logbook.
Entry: {"value": 16.8, "unit": "mm"}
